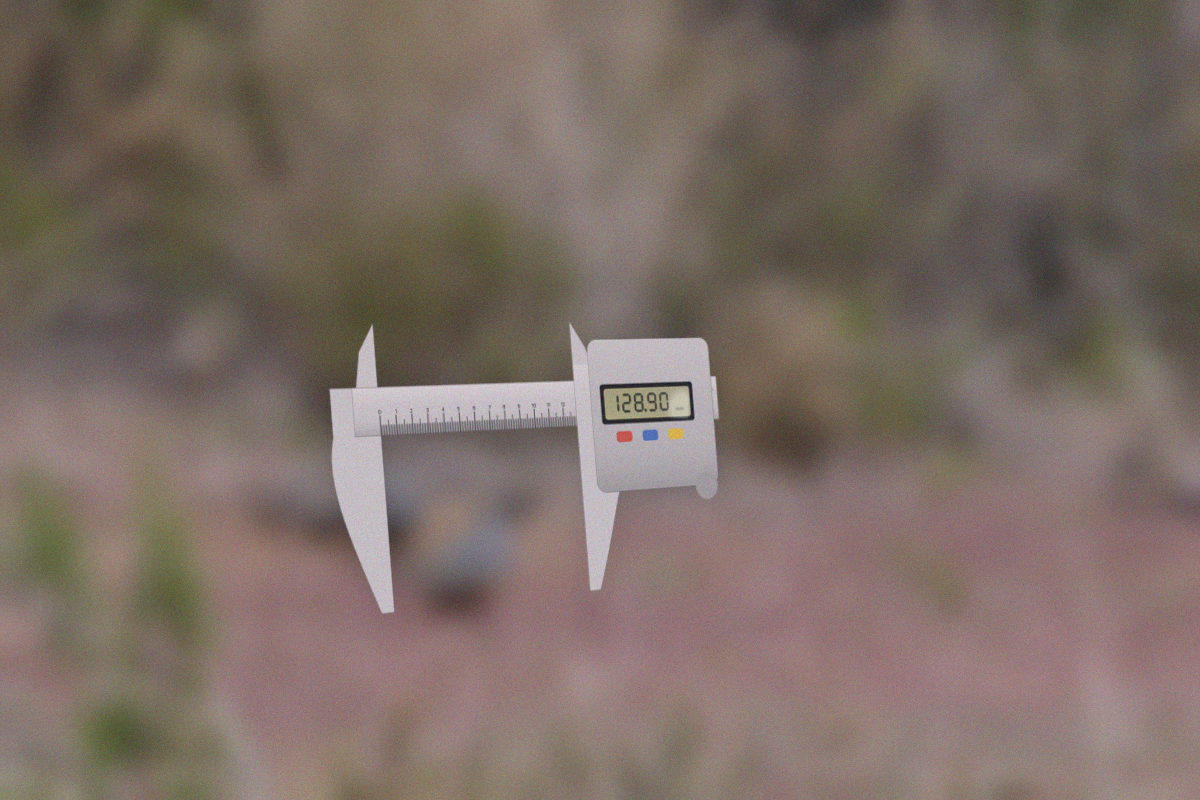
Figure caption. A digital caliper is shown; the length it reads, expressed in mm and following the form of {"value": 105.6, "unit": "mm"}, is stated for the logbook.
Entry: {"value": 128.90, "unit": "mm"}
